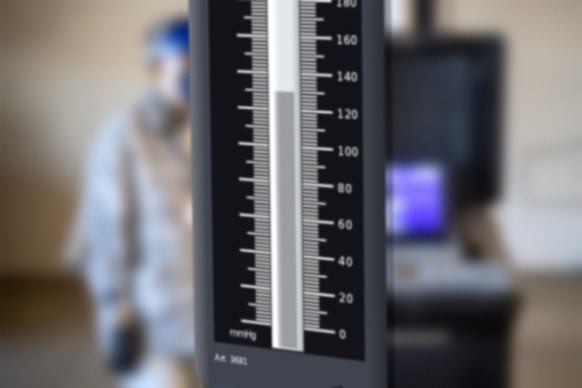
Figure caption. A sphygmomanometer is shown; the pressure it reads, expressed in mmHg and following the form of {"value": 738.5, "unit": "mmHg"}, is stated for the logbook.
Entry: {"value": 130, "unit": "mmHg"}
